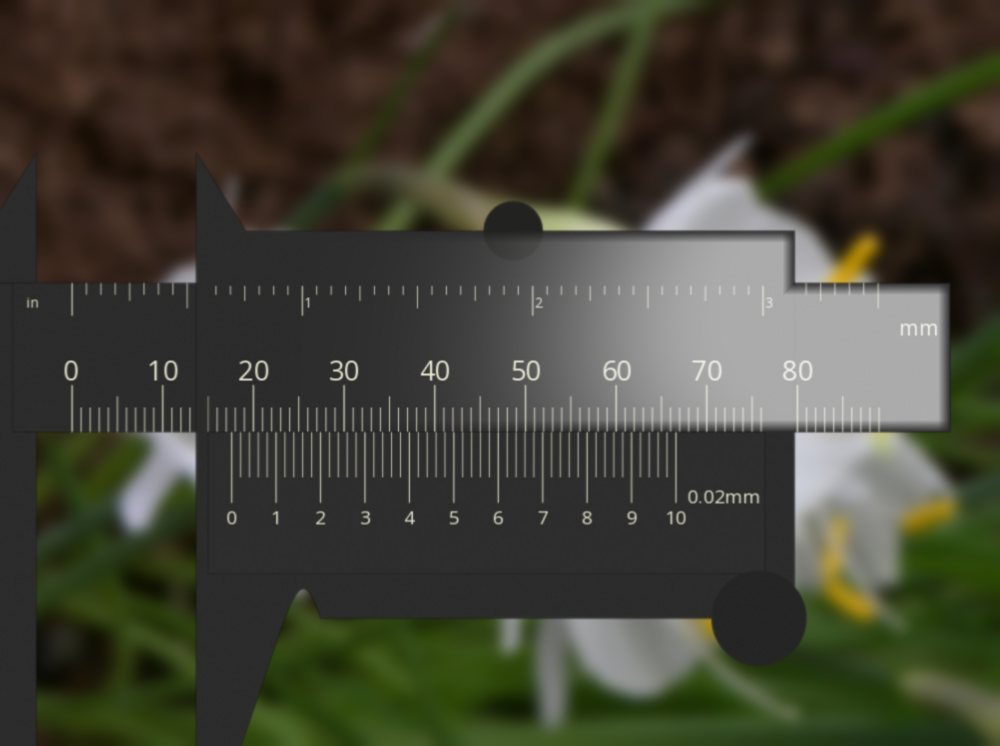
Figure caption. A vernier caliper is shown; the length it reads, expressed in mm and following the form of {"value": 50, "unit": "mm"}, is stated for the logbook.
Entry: {"value": 17.6, "unit": "mm"}
